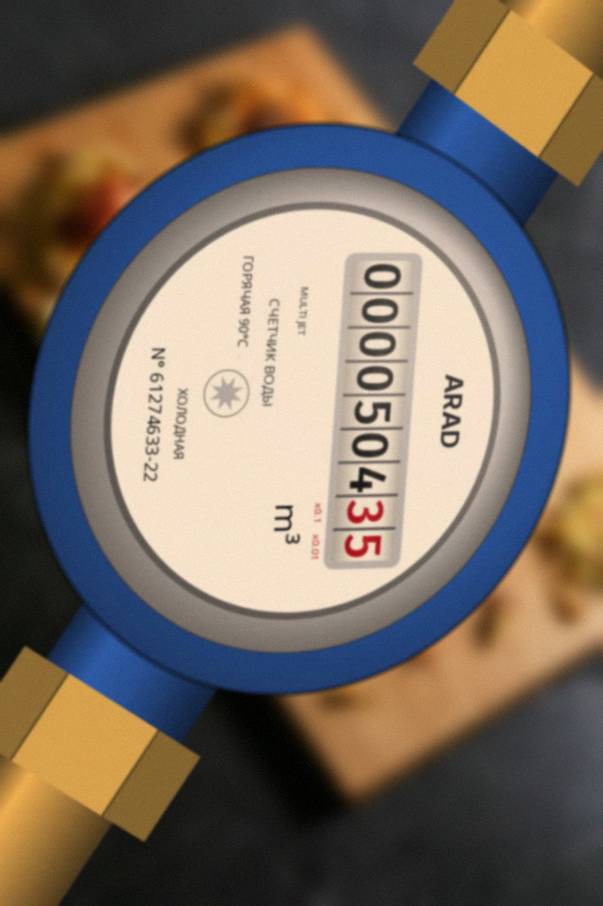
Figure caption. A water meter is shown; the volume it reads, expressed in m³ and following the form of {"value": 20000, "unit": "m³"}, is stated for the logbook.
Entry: {"value": 504.35, "unit": "m³"}
